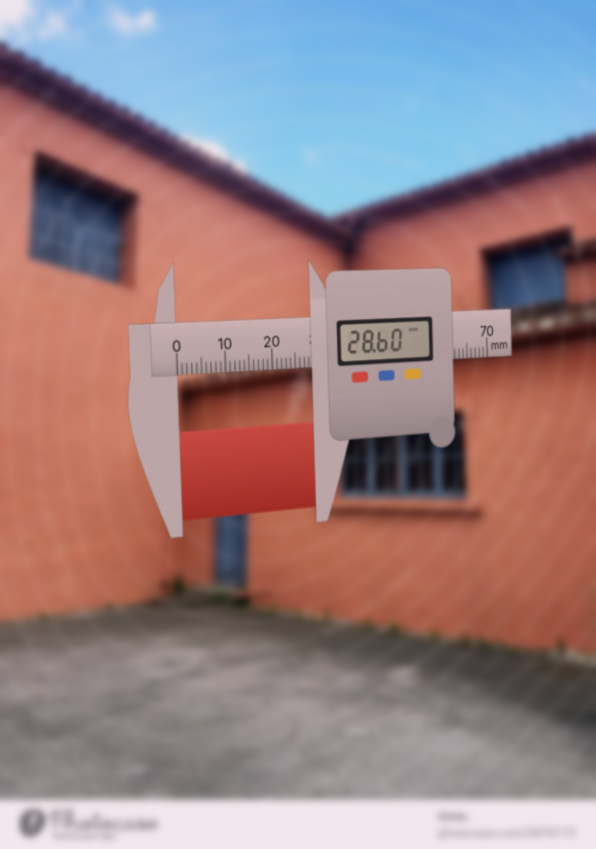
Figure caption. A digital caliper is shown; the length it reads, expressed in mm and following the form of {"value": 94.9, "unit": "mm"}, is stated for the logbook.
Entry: {"value": 28.60, "unit": "mm"}
